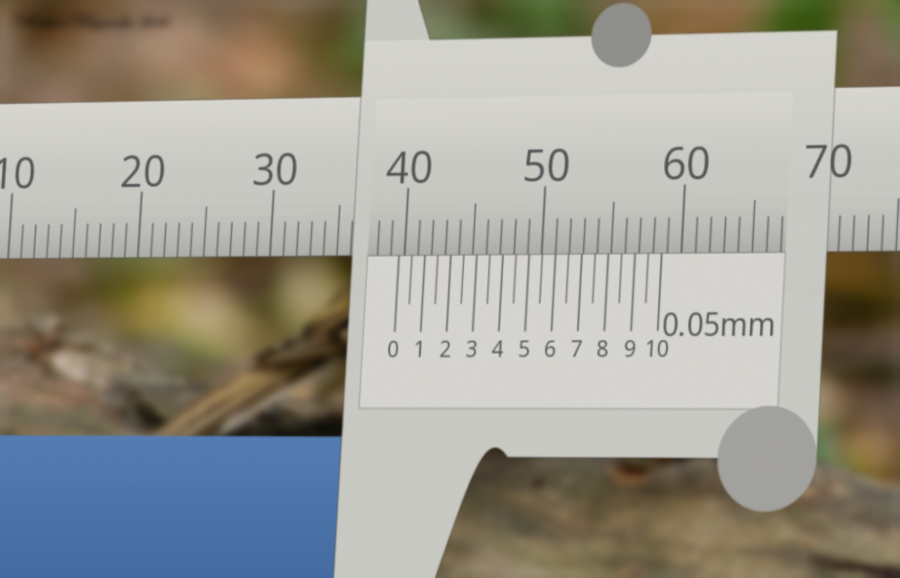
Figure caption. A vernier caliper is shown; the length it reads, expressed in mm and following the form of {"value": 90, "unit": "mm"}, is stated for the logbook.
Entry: {"value": 39.6, "unit": "mm"}
